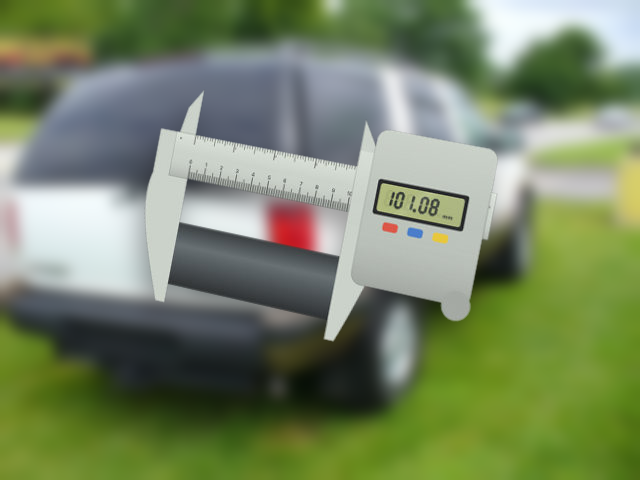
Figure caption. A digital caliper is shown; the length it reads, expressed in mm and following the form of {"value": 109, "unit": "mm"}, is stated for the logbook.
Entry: {"value": 101.08, "unit": "mm"}
